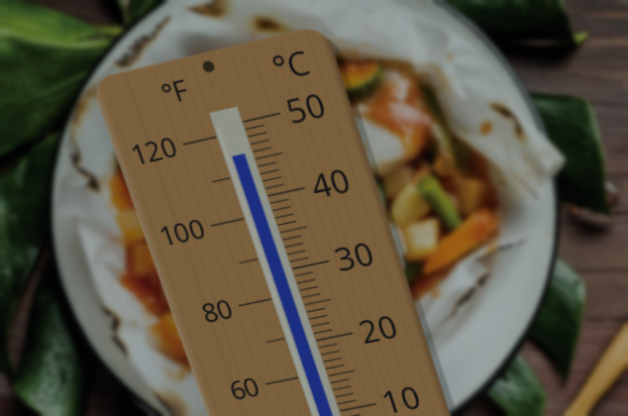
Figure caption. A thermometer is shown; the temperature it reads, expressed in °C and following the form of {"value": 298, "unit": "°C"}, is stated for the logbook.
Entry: {"value": 46, "unit": "°C"}
